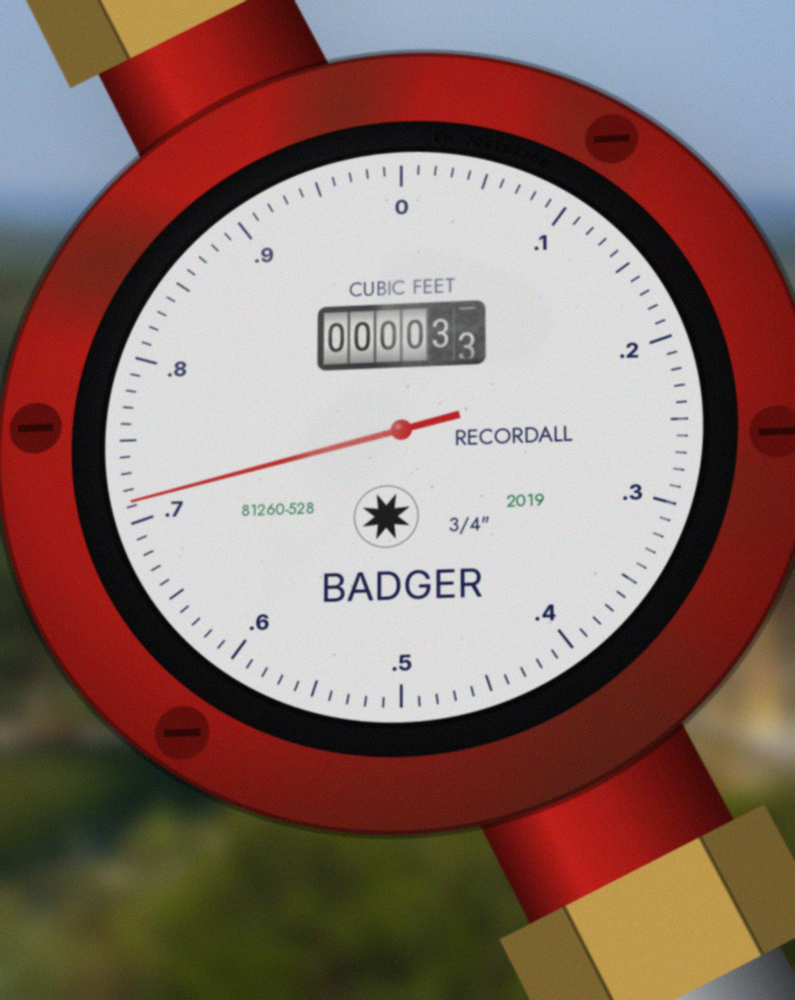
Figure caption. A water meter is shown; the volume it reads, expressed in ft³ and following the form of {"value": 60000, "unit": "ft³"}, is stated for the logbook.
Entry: {"value": 32.71, "unit": "ft³"}
